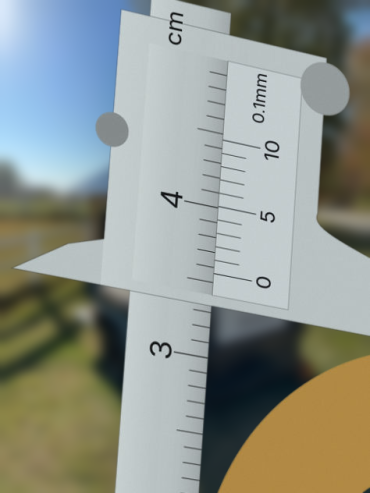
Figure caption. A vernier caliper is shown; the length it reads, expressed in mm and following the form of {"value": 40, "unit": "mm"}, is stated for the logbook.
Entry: {"value": 35.6, "unit": "mm"}
